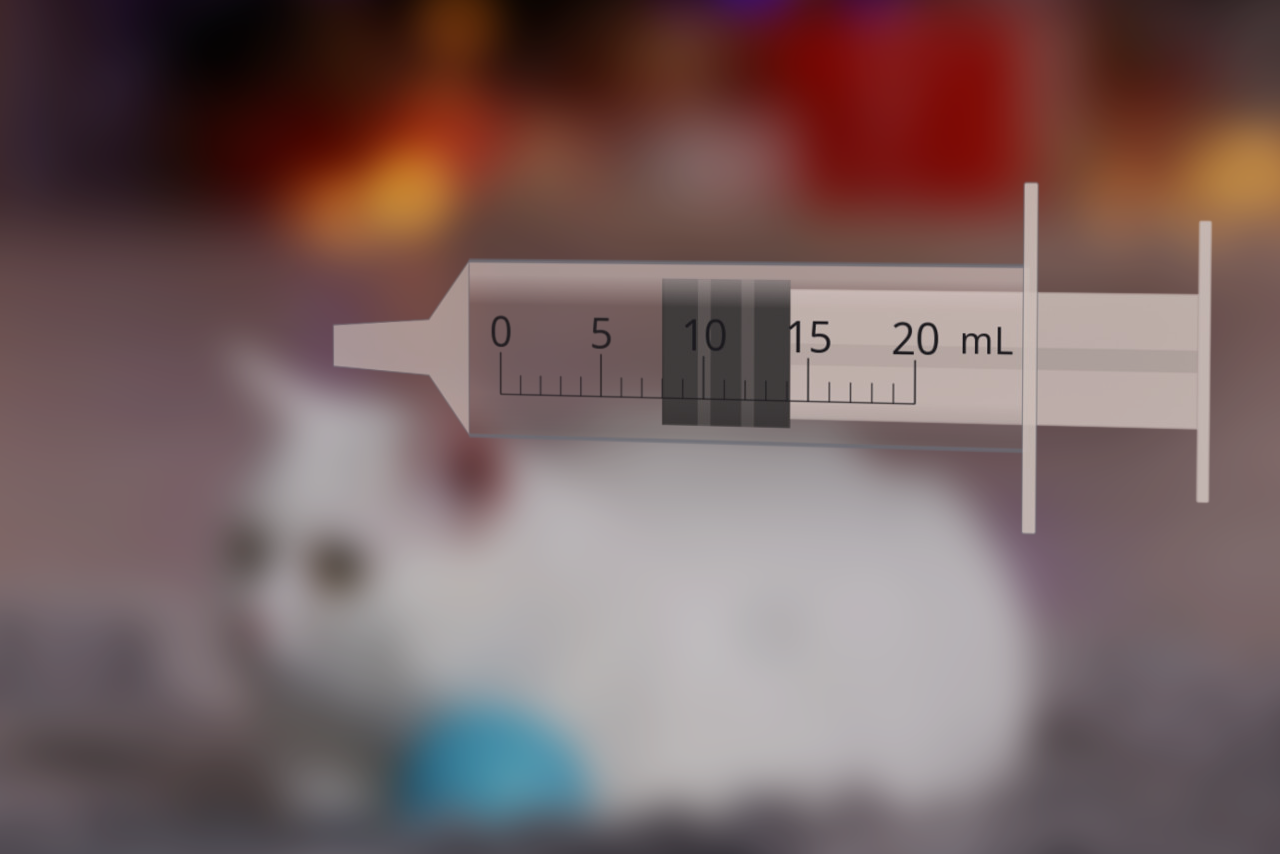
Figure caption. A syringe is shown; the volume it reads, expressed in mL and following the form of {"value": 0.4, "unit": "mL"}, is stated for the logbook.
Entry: {"value": 8, "unit": "mL"}
